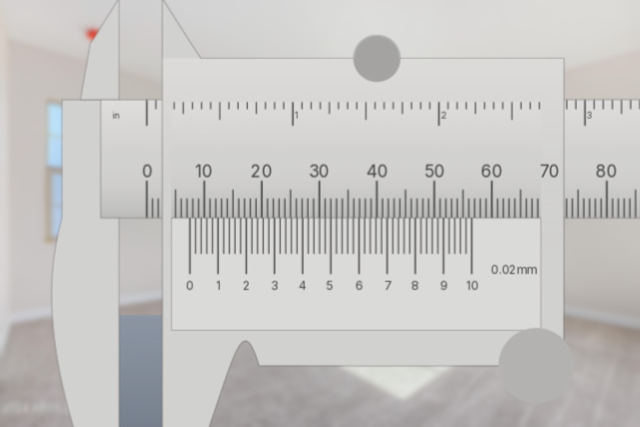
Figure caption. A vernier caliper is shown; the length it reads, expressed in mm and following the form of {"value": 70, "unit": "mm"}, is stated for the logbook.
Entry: {"value": 7.5, "unit": "mm"}
